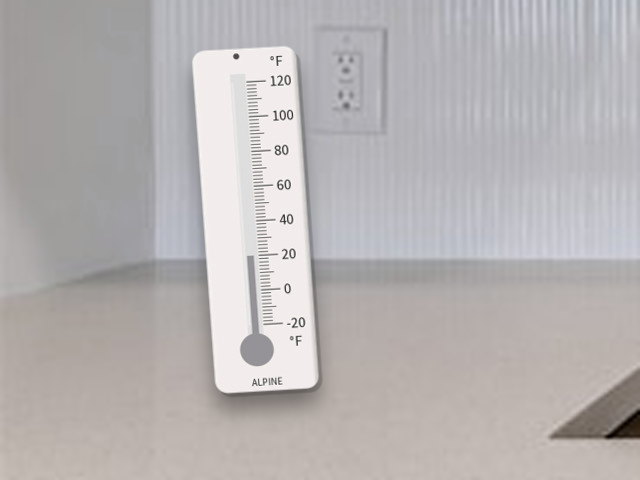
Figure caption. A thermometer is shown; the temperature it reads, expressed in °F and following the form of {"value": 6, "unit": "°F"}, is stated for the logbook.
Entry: {"value": 20, "unit": "°F"}
